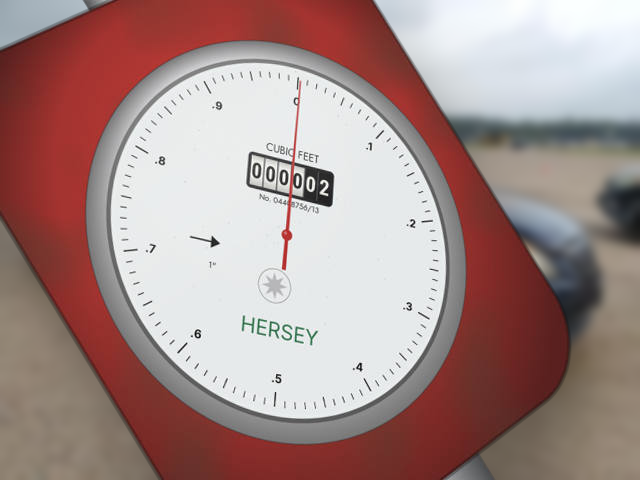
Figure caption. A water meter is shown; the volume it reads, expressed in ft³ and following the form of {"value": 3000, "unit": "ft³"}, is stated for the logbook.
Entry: {"value": 2.00, "unit": "ft³"}
